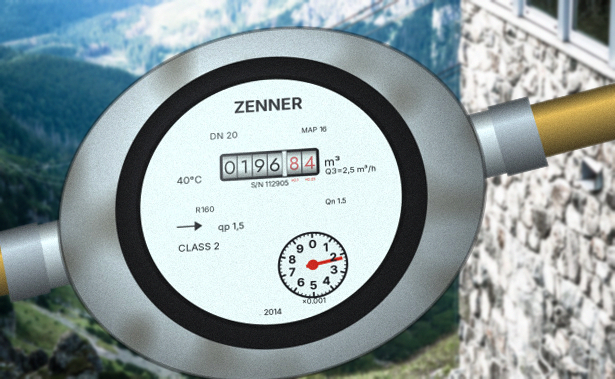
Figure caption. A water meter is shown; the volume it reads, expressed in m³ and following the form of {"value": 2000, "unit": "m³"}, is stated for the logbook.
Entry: {"value": 196.842, "unit": "m³"}
